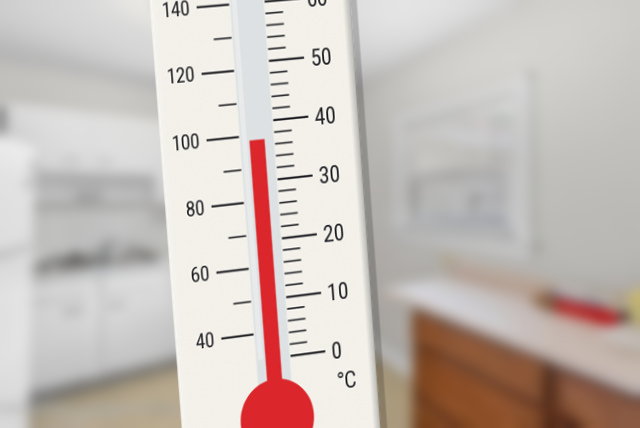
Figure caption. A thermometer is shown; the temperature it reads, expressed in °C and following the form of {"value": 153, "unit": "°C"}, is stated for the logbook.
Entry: {"value": 37, "unit": "°C"}
